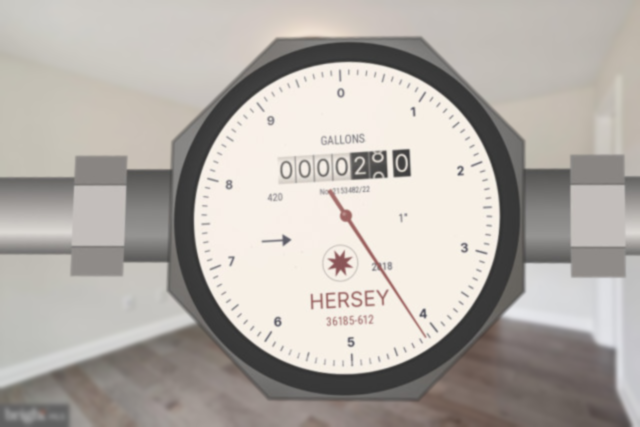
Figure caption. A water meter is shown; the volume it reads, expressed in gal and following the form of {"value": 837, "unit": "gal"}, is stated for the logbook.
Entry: {"value": 284.1, "unit": "gal"}
